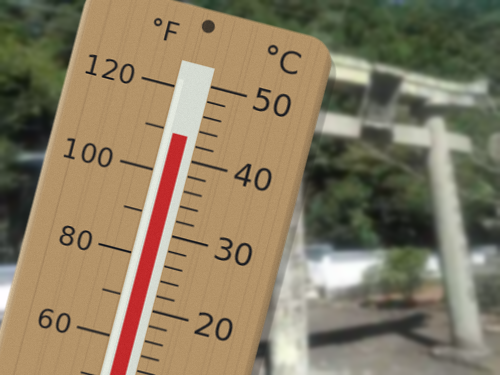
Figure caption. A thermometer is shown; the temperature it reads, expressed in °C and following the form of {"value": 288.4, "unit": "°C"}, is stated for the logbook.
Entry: {"value": 43, "unit": "°C"}
